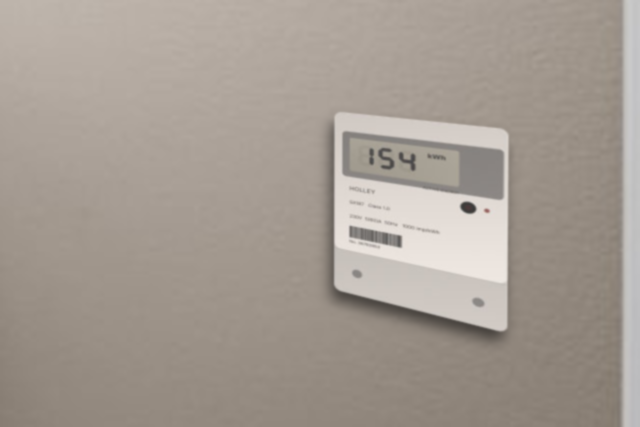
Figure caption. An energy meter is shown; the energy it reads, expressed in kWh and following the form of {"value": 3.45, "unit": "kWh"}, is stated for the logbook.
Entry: {"value": 154, "unit": "kWh"}
